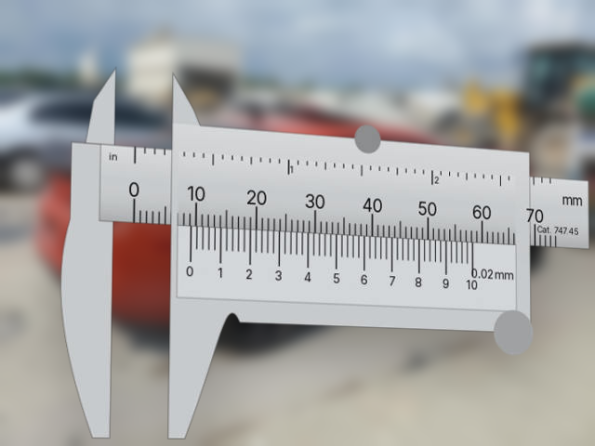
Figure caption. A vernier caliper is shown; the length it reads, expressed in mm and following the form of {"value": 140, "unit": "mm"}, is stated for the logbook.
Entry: {"value": 9.2, "unit": "mm"}
